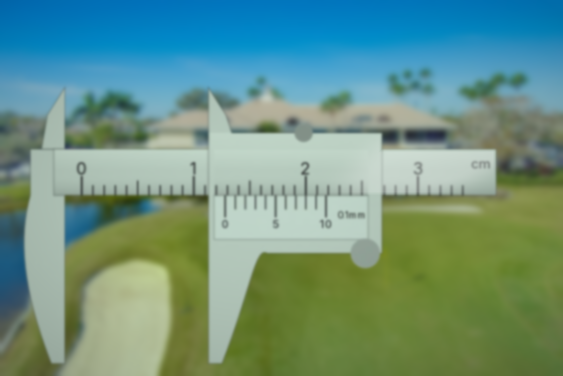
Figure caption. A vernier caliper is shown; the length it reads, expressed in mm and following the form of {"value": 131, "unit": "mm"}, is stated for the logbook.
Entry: {"value": 12.8, "unit": "mm"}
